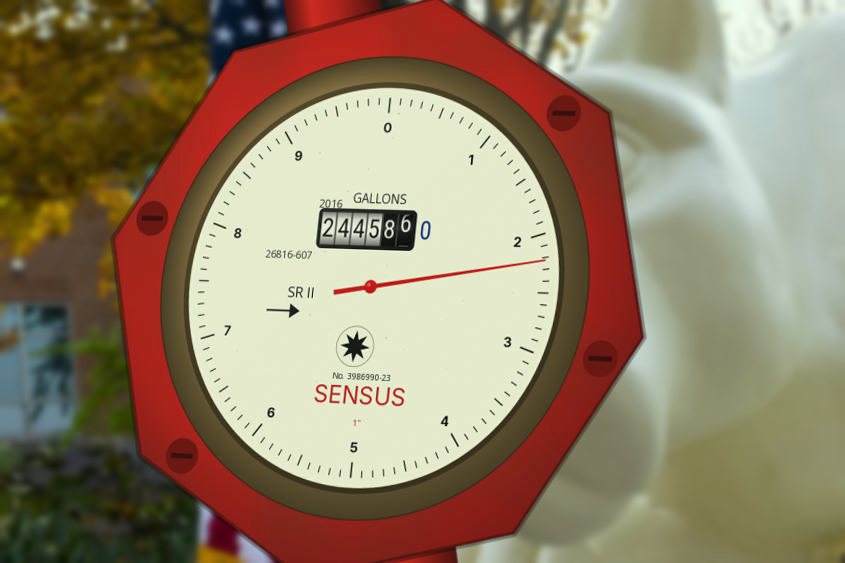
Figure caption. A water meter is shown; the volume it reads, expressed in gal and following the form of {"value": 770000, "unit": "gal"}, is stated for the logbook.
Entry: {"value": 2445862.2, "unit": "gal"}
